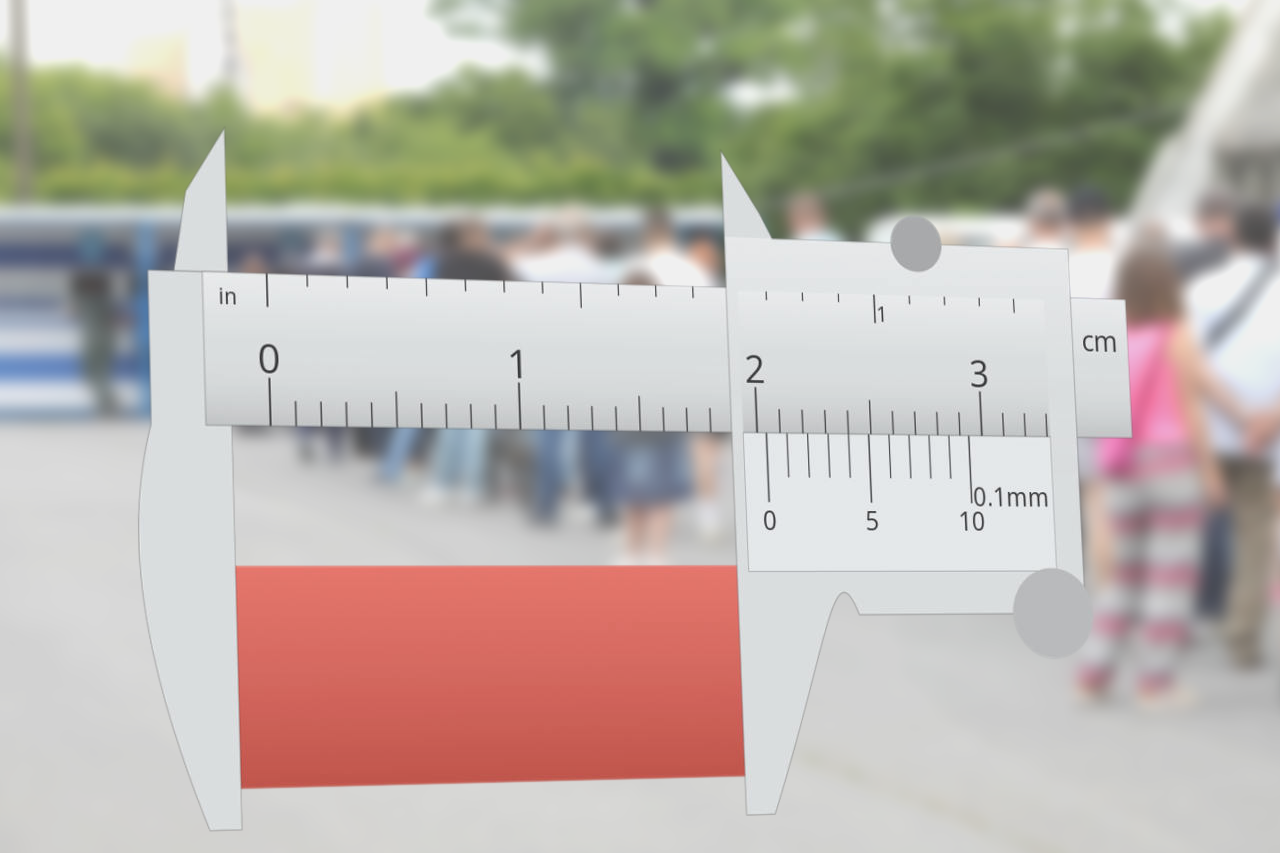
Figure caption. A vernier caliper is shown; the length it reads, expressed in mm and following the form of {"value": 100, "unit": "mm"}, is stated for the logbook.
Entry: {"value": 20.4, "unit": "mm"}
